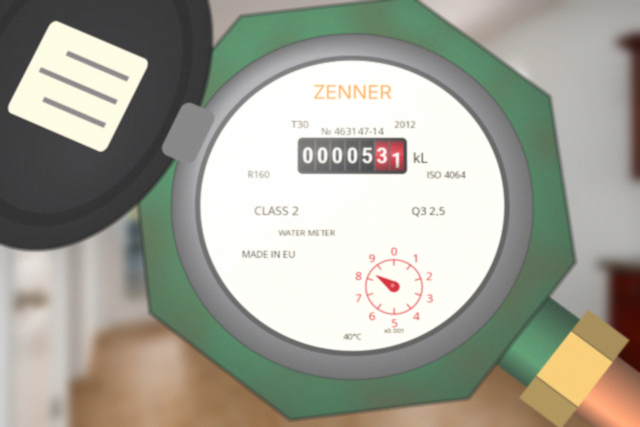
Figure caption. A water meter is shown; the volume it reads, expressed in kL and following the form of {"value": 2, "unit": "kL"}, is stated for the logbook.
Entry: {"value": 5.308, "unit": "kL"}
